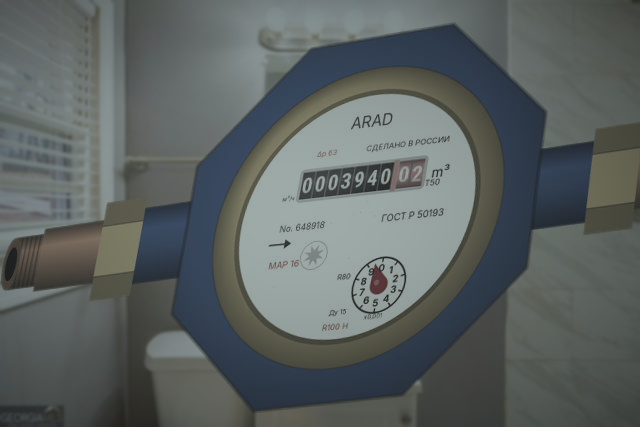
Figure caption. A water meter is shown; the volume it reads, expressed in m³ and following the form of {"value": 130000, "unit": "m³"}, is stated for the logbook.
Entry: {"value": 3940.019, "unit": "m³"}
